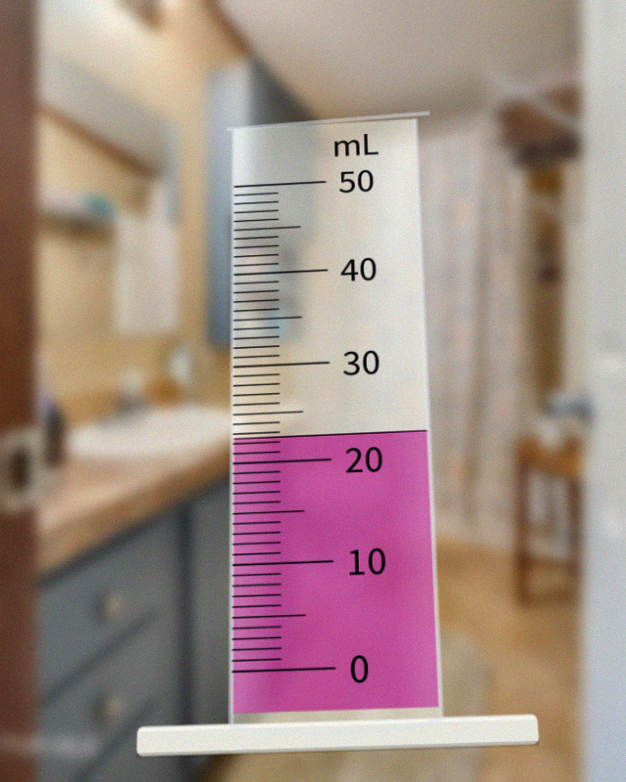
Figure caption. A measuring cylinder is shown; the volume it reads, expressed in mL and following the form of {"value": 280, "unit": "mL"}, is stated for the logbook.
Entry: {"value": 22.5, "unit": "mL"}
